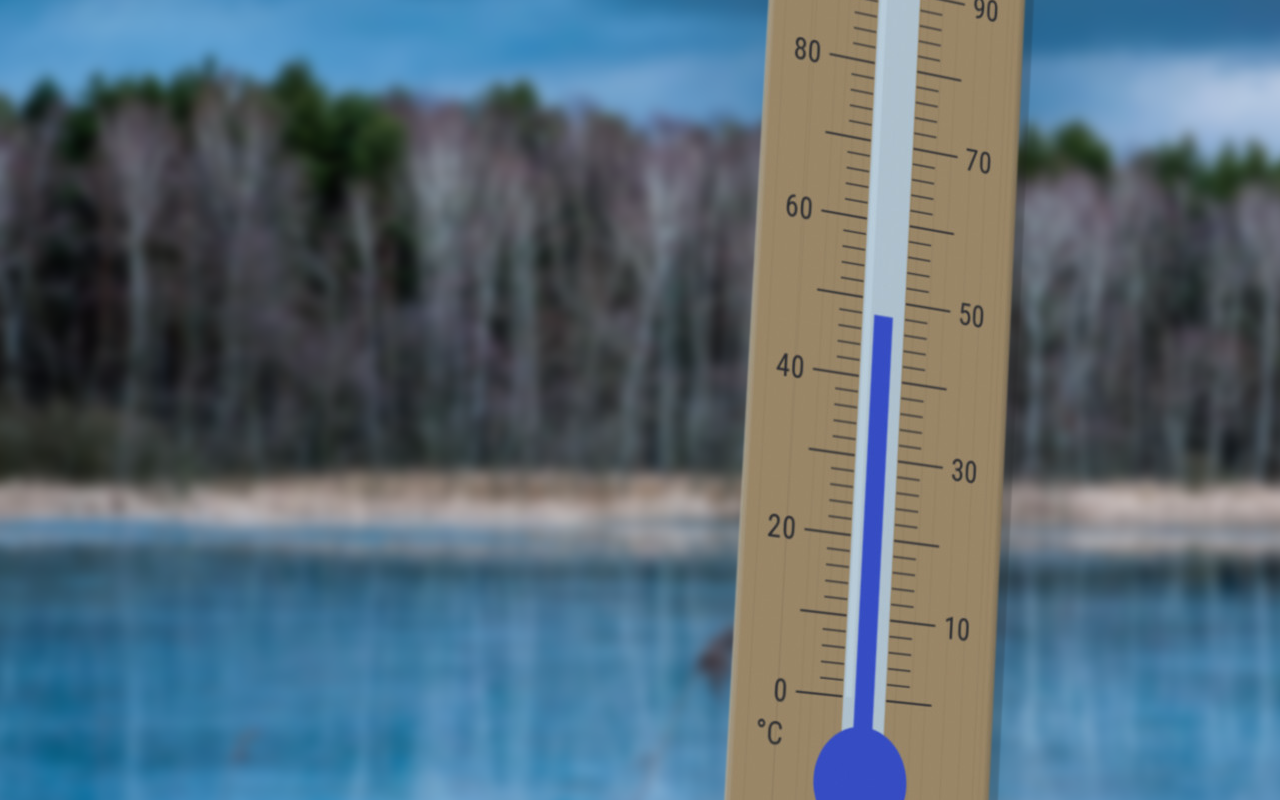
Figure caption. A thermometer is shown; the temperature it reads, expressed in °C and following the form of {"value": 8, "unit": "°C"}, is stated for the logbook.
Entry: {"value": 48, "unit": "°C"}
